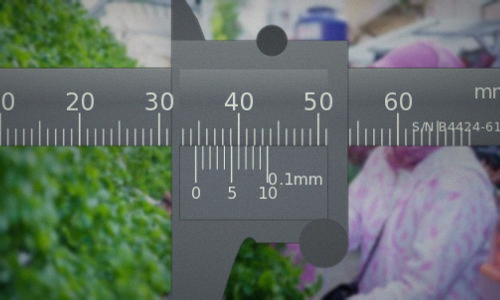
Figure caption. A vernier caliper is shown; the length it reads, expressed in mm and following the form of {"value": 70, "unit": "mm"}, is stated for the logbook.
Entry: {"value": 34.6, "unit": "mm"}
